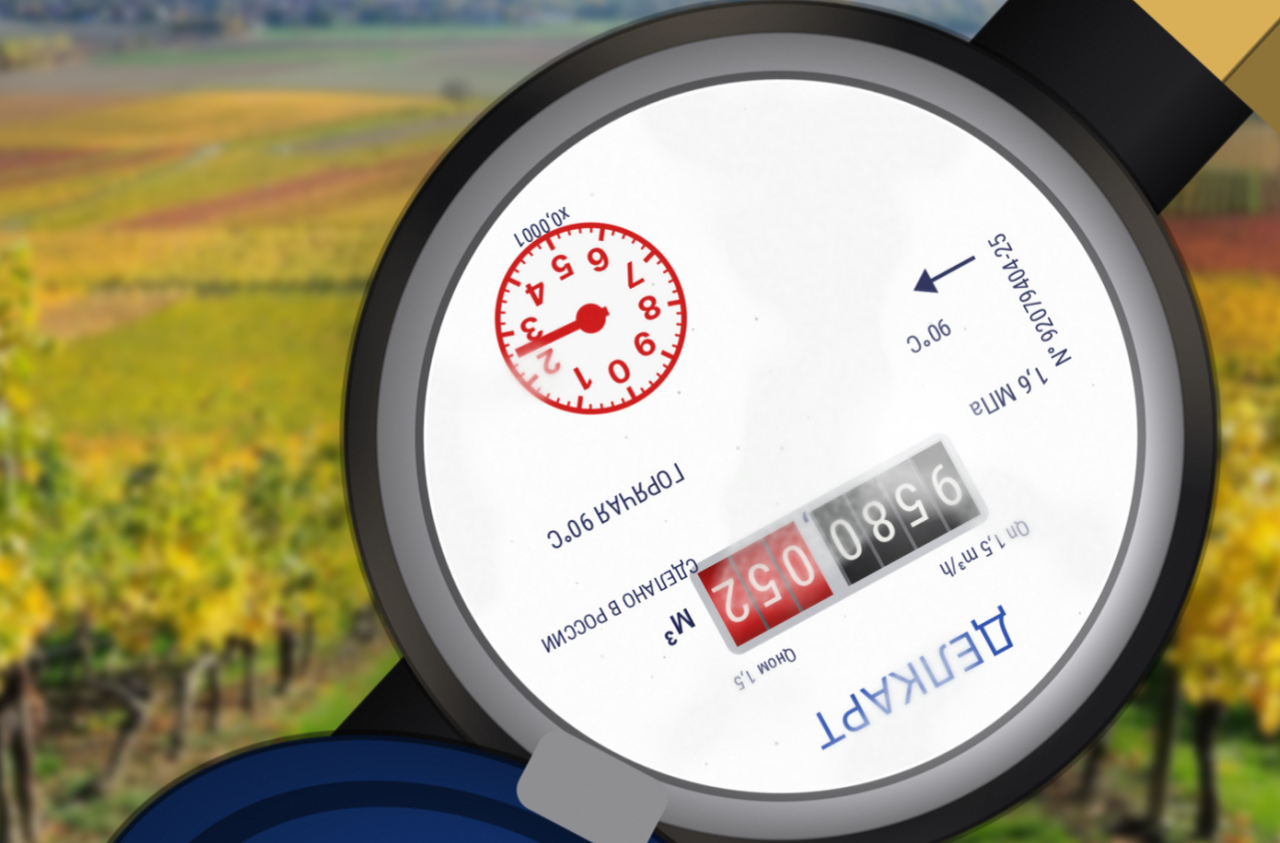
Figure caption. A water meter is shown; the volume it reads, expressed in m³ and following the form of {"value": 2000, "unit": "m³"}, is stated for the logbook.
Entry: {"value": 9580.0522, "unit": "m³"}
